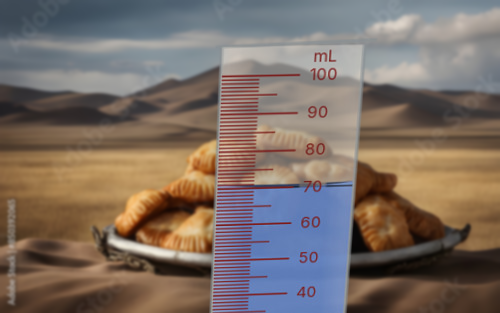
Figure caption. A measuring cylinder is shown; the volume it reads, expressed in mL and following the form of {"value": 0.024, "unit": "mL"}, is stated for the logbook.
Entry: {"value": 70, "unit": "mL"}
